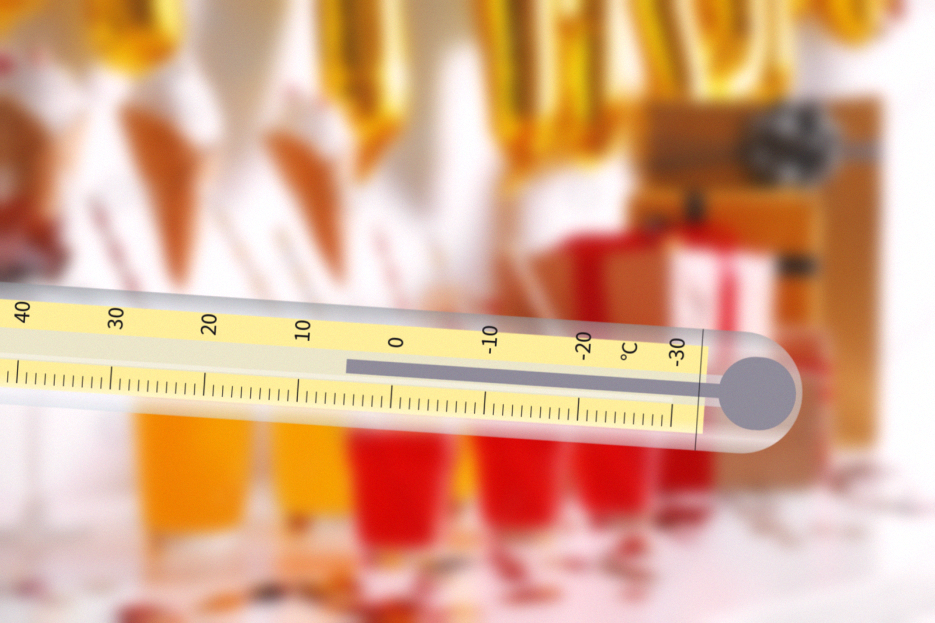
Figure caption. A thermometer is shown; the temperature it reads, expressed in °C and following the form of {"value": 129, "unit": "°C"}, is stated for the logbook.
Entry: {"value": 5, "unit": "°C"}
